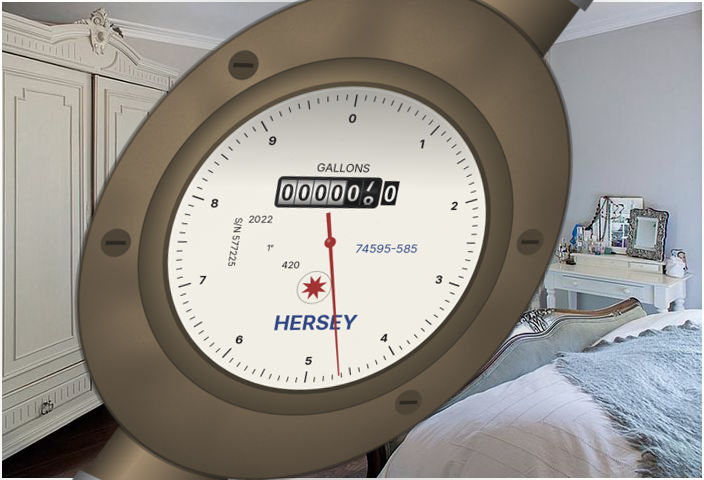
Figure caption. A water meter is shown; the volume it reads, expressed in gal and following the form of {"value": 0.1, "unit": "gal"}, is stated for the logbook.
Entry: {"value": 74.6, "unit": "gal"}
